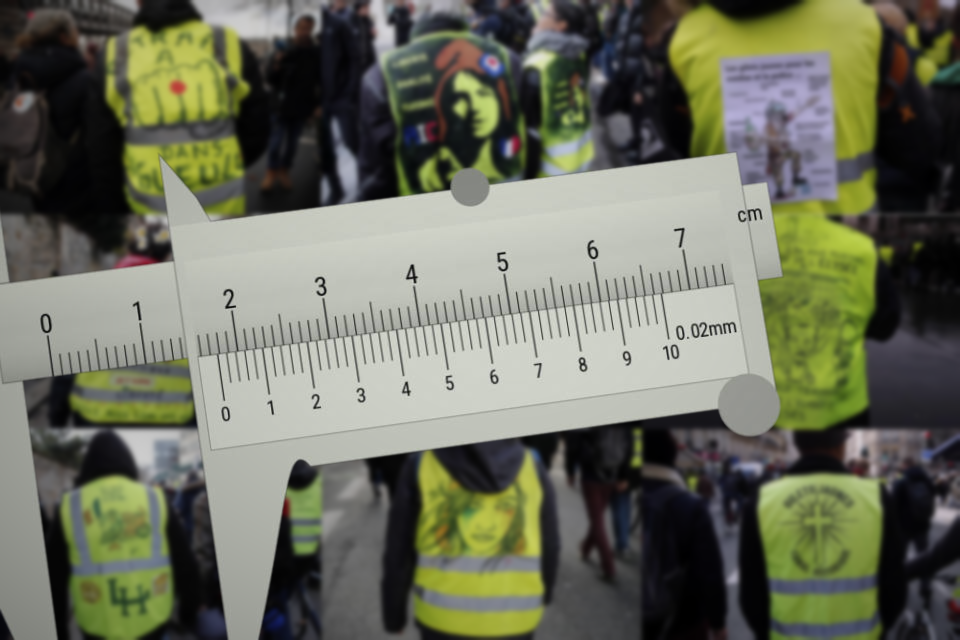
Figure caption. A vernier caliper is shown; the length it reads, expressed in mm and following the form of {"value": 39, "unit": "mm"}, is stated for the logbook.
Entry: {"value": 17.8, "unit": "mm"}
